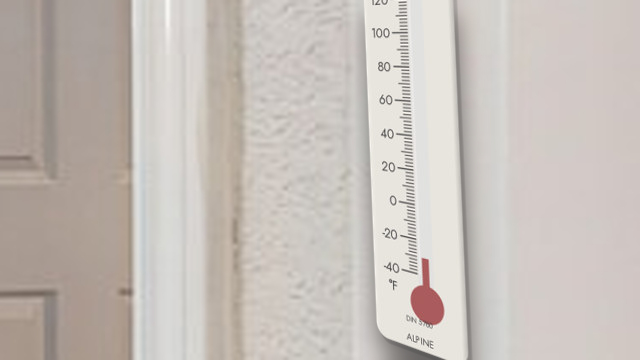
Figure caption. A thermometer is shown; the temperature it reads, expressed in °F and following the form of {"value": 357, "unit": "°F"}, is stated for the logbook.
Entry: {"value": -30, "unit": "°F"}
